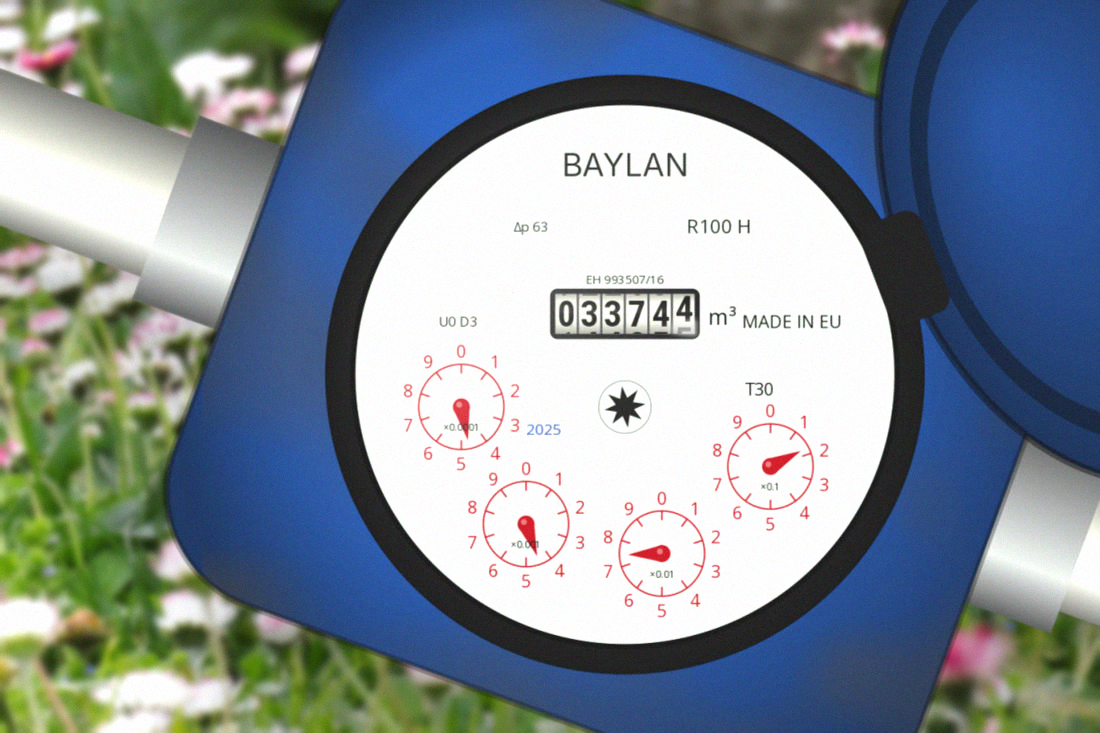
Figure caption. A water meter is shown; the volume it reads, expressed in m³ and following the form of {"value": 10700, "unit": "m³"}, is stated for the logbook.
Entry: {"value": 33744.1744, "unit": "m³"}
